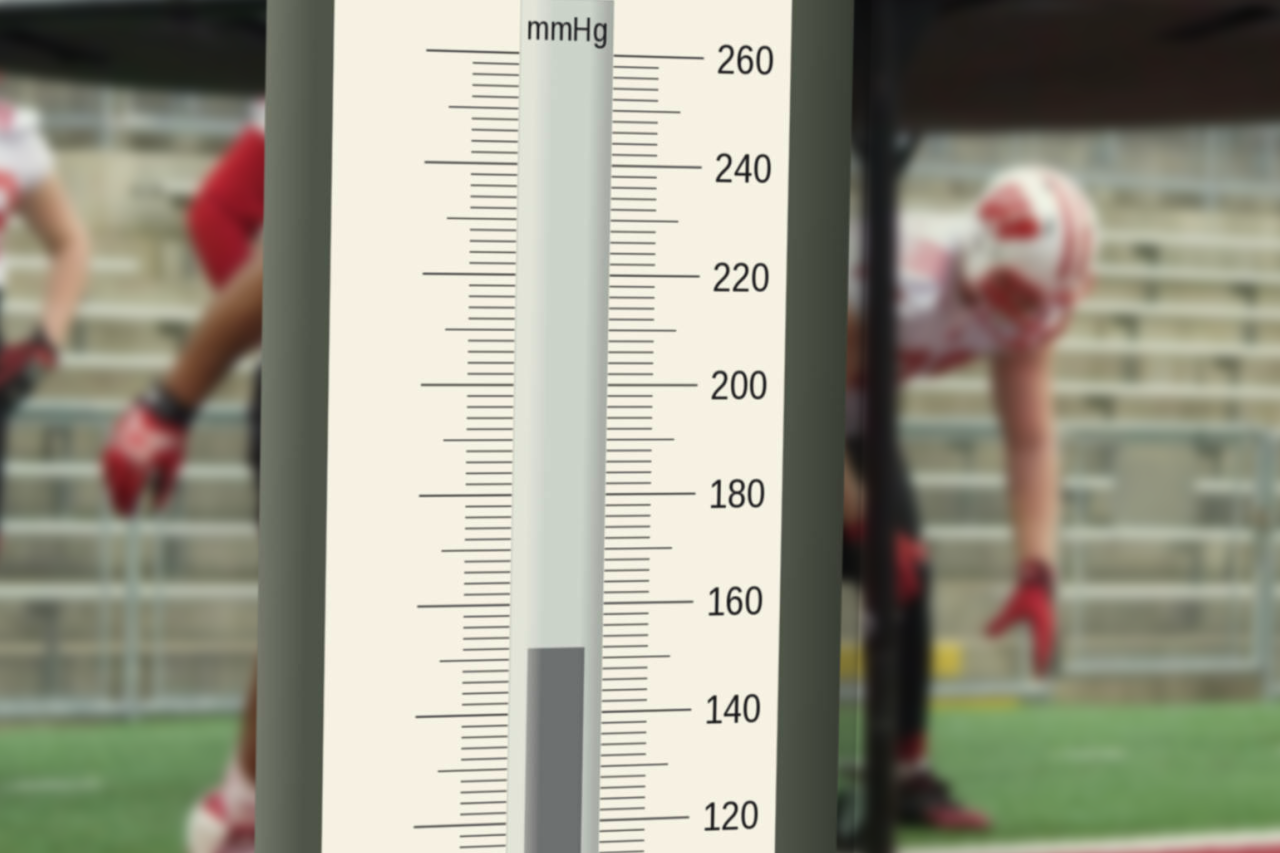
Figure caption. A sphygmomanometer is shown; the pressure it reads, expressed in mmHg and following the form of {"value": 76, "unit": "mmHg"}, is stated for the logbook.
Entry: {"value": 152, "unit": "mmHg"}
